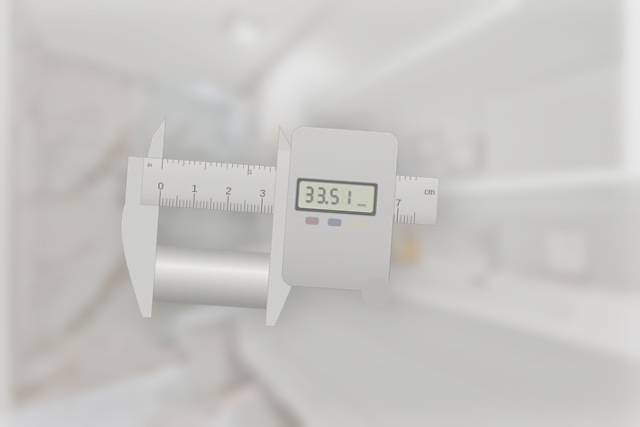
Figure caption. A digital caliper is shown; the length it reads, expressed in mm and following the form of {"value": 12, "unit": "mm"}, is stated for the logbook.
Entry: {"value": 33.51, "unit": "mm"}
